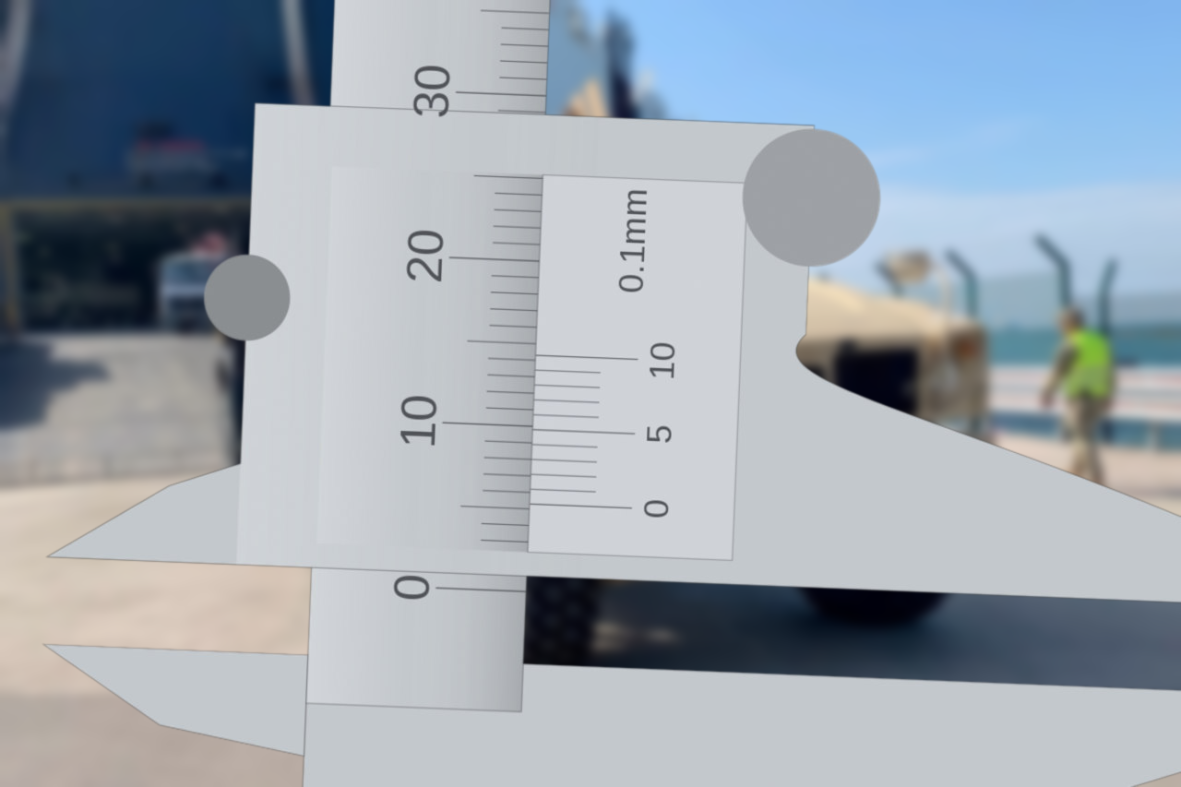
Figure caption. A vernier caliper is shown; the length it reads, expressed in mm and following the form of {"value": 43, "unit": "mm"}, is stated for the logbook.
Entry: {"value": 5.3, "unit": "mm"}
